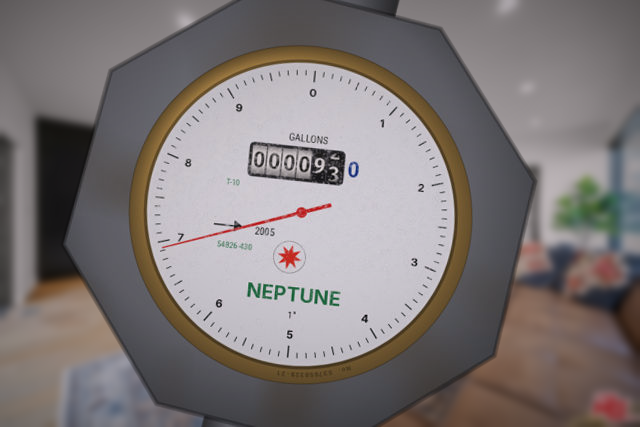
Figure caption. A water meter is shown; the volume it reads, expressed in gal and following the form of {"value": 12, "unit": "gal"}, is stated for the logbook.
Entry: {"value": 926.9, "unit": "gal"}
